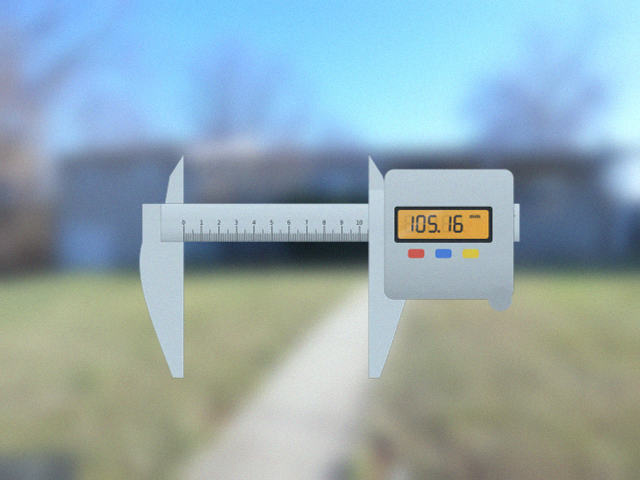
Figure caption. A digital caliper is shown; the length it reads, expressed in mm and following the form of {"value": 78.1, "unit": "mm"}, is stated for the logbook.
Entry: {"value": 105.16, "unit": "mm"}
